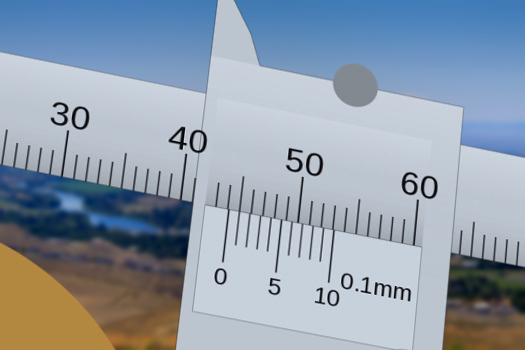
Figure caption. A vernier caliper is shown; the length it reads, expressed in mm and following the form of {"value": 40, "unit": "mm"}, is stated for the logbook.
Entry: {"value": 44.1, "unit": "mm"}
